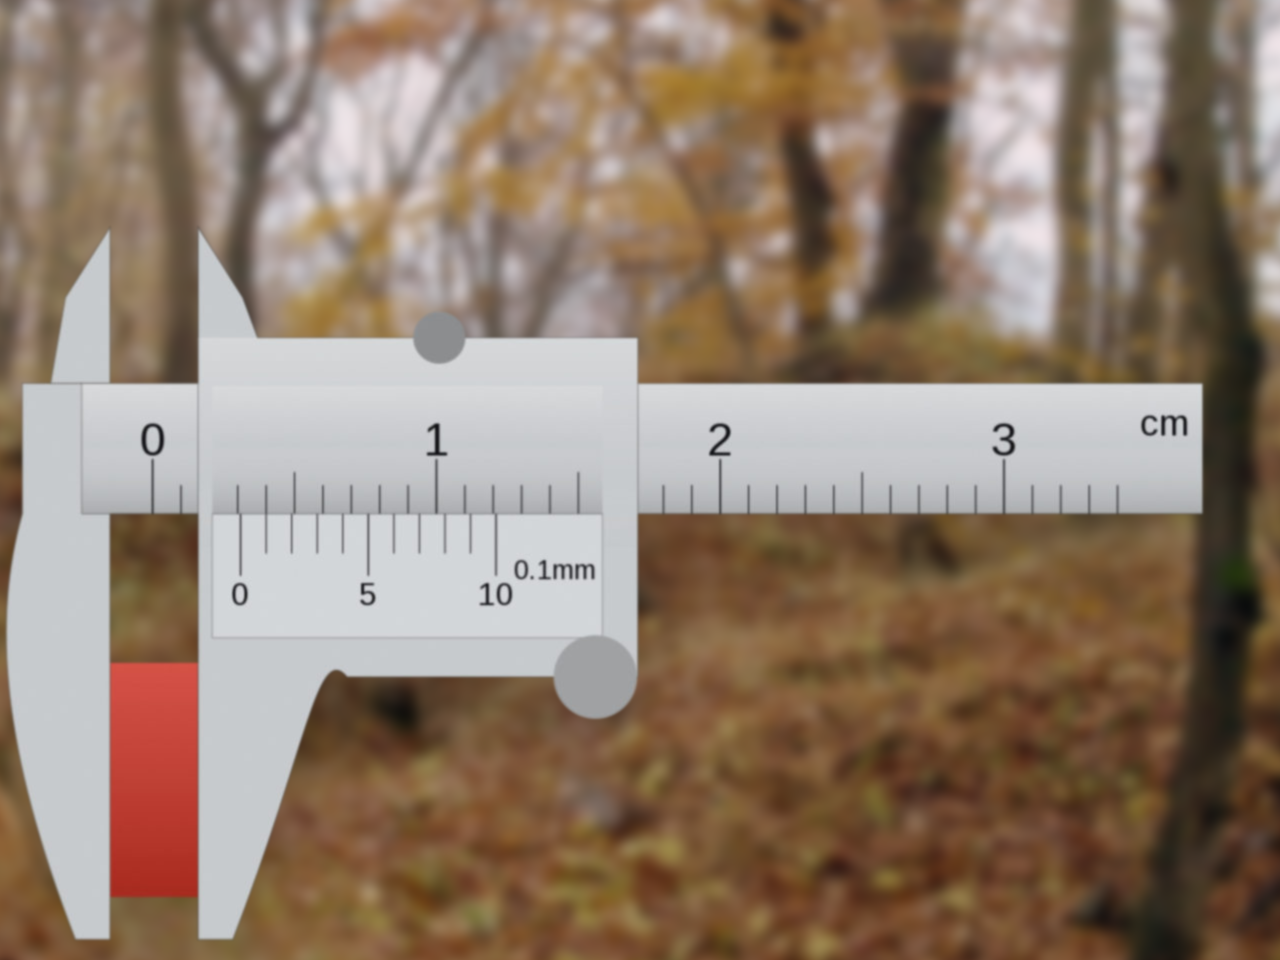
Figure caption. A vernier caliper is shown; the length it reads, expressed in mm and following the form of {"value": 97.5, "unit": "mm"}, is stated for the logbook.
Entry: {"value": 3.1, "unit": "mm"}
